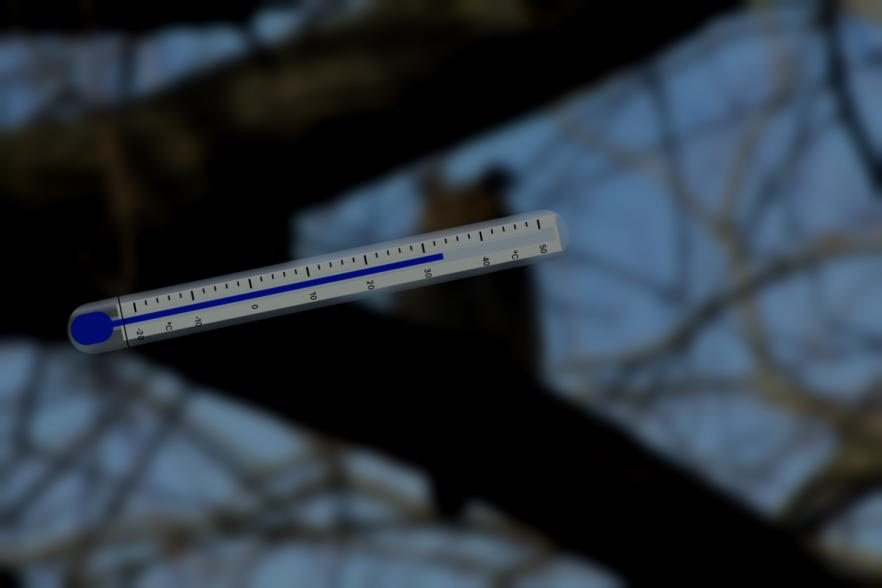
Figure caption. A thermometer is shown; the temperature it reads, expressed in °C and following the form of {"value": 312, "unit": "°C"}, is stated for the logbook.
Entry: {"value": 33, "unit": "°C"}
